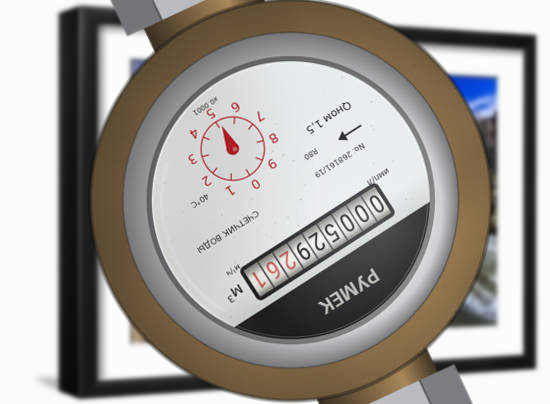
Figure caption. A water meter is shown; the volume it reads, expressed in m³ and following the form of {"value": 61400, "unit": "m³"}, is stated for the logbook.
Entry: {"value": 529.2615, "unit": "m³"}
